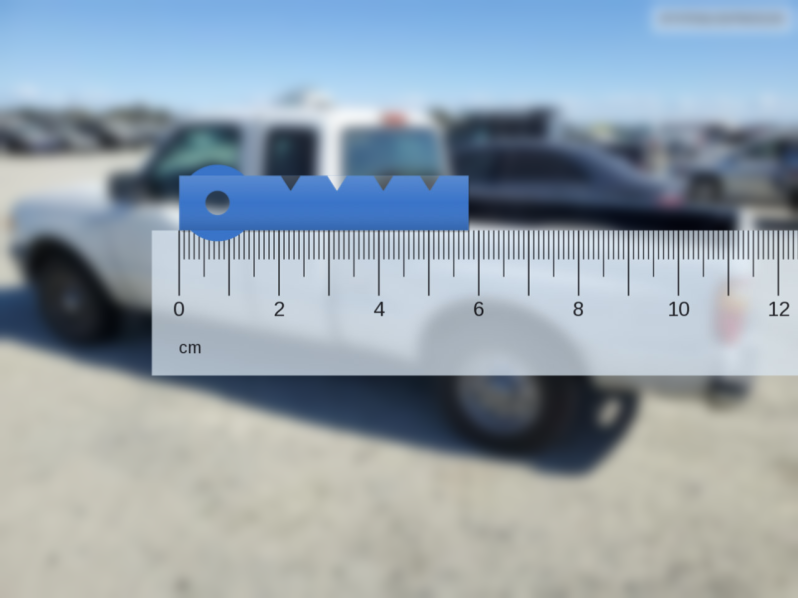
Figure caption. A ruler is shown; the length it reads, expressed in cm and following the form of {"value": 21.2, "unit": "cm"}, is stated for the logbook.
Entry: {"value": 5.8, "unit": "cm"}
